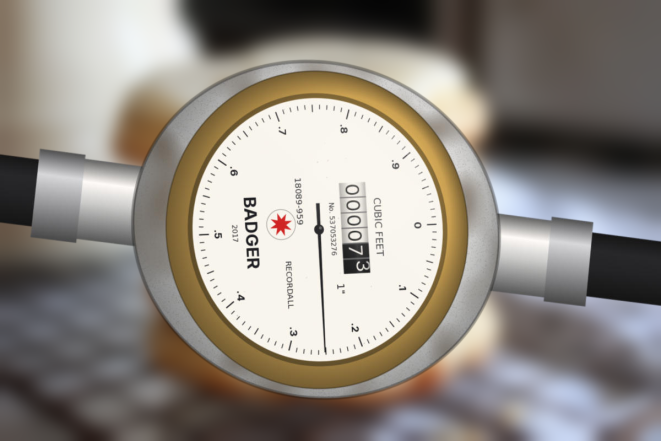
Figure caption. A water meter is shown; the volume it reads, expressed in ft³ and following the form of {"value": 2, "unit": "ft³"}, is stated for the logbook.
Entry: {"value": 73.25, "unit": "ft³"}
